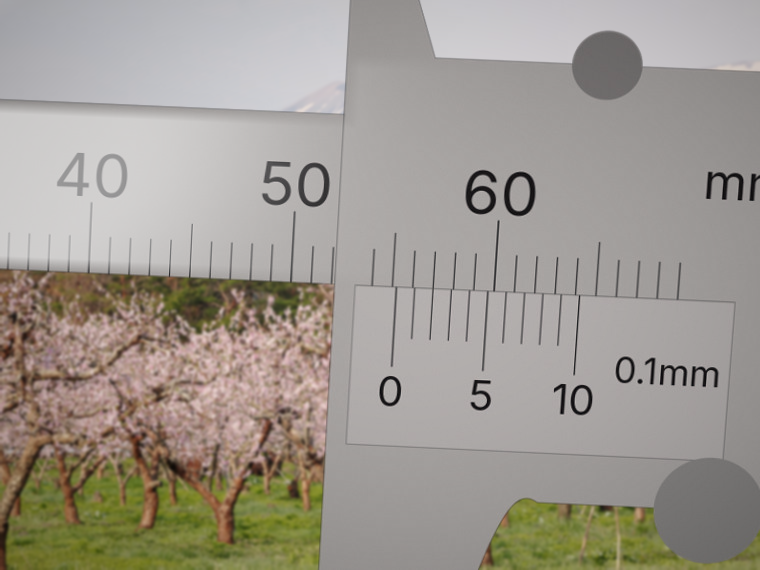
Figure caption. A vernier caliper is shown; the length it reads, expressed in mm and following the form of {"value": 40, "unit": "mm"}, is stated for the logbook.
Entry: {"value": 55.2, "unit": "mm"}
